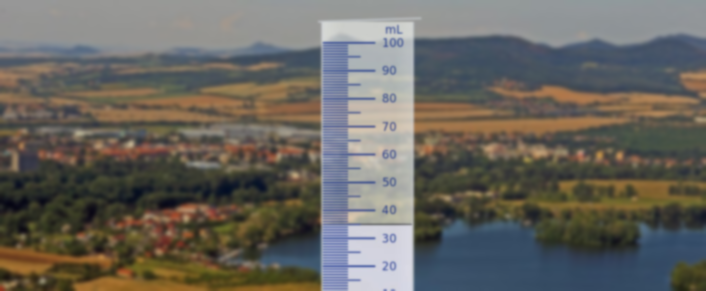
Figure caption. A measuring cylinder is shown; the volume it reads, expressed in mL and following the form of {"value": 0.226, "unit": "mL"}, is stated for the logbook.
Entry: {"value": 35, "unit": "mL"}
